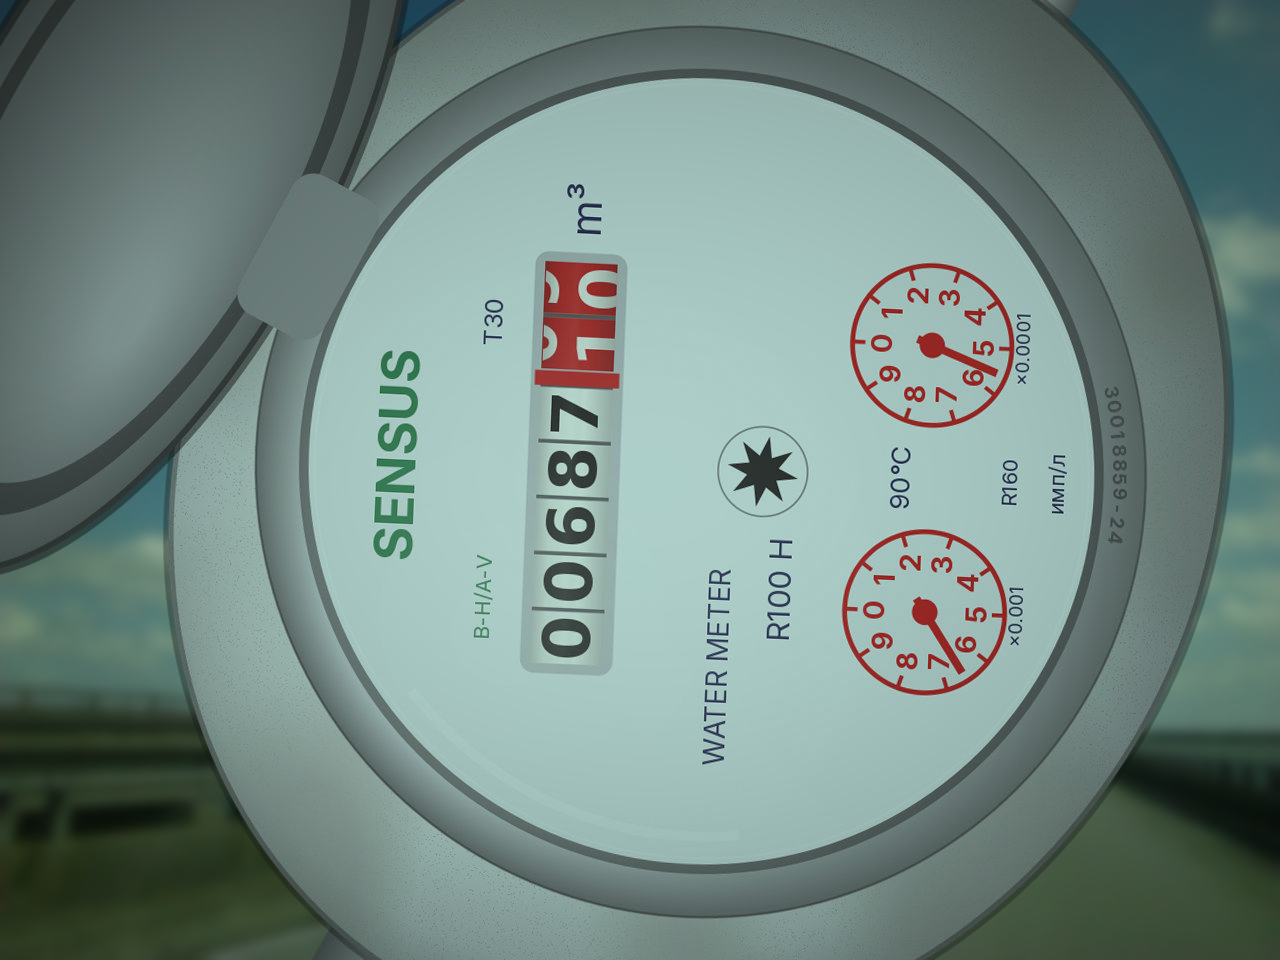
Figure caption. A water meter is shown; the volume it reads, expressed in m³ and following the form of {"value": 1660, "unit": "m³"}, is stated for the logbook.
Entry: {"value": 687.0965, "unit": "m³"}
